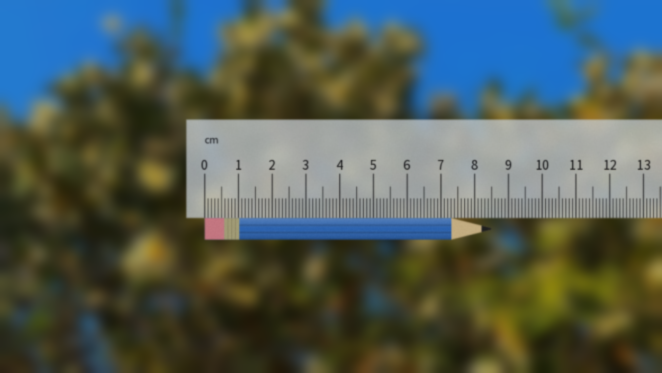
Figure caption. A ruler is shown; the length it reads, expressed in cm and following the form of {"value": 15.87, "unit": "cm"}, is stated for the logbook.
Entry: {"value": 8.5, "unit": "cm"}
